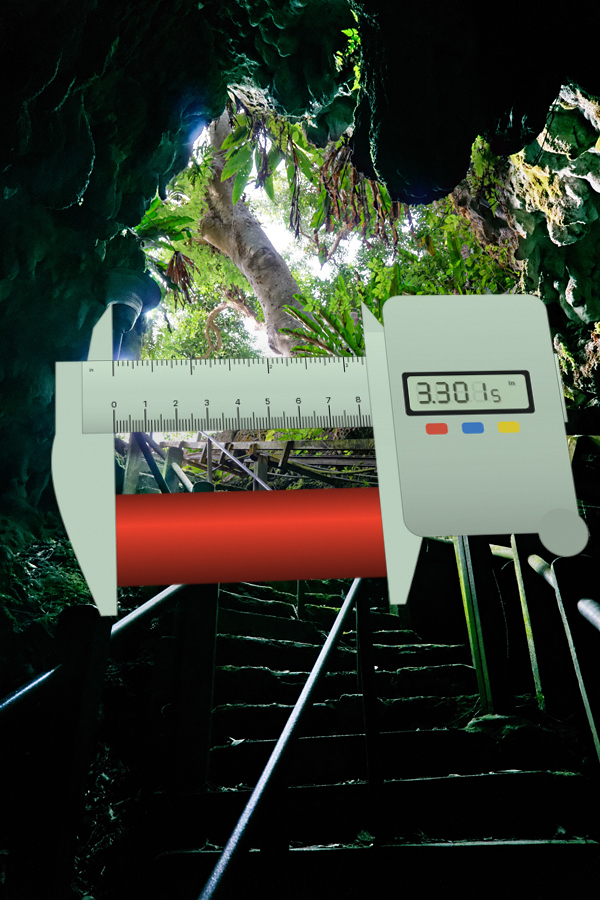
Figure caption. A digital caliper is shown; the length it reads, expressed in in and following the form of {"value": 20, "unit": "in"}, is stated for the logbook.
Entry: {"value": 3.3015, "unit": "in"}
